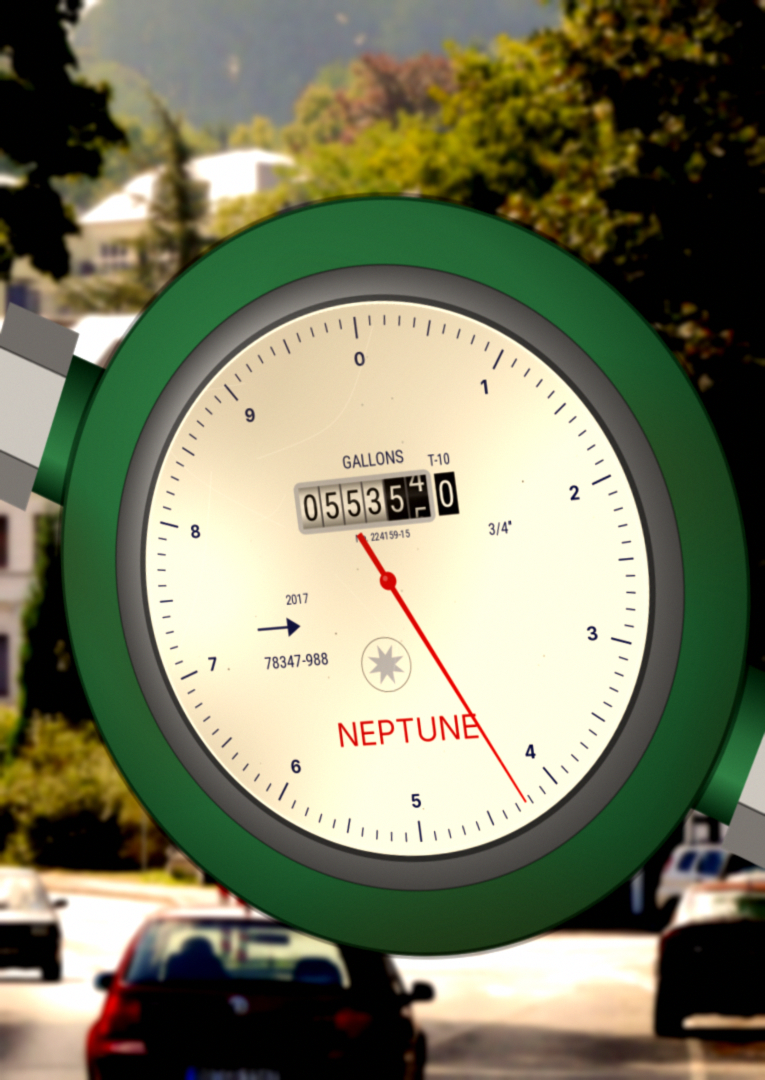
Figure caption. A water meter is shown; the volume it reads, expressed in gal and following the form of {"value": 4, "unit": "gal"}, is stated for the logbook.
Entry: {"value": 553544.2, "unit": "gal"}
